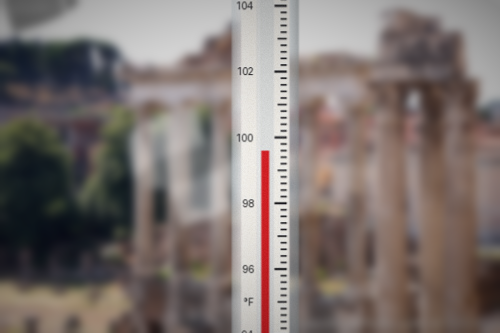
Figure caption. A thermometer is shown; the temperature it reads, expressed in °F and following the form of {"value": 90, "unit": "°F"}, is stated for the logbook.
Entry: {"value": 99.6, "unit": "°F"}
